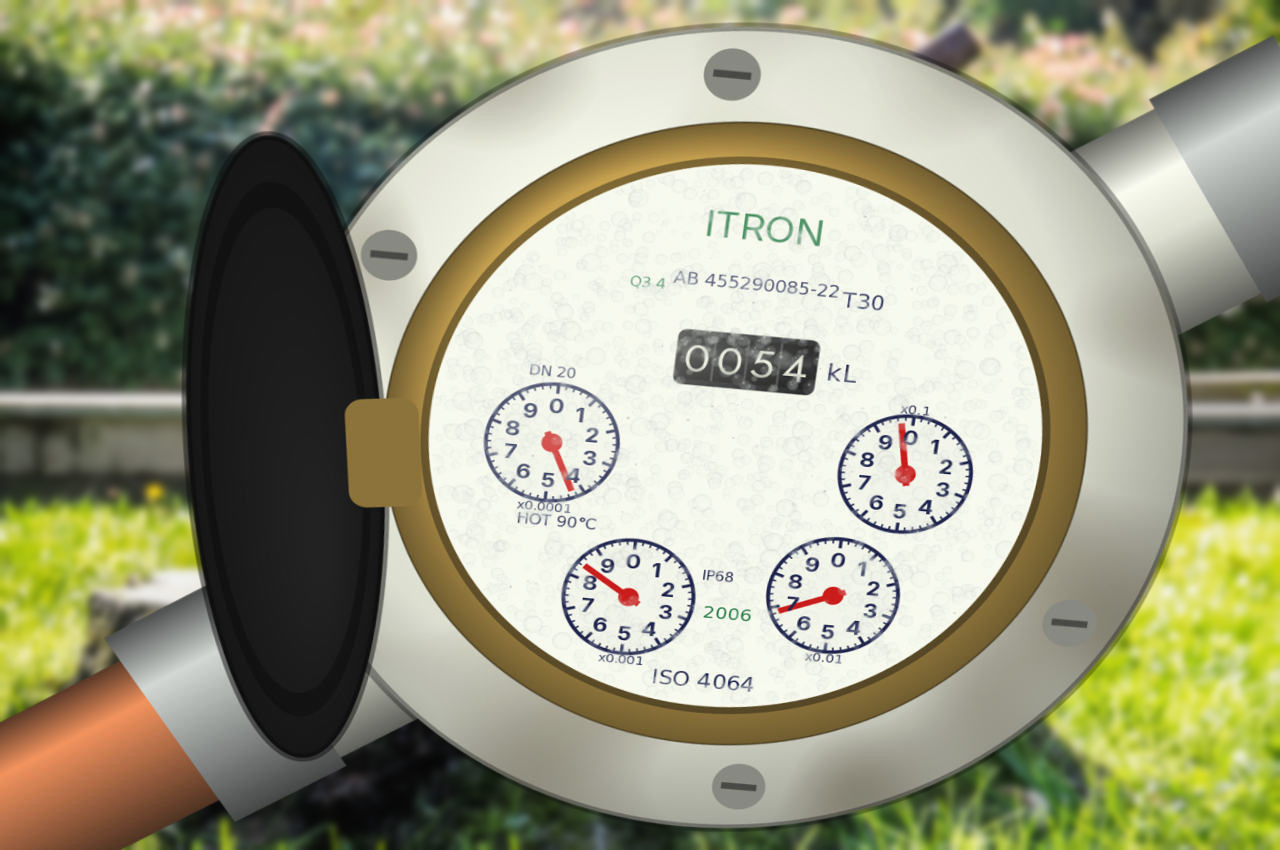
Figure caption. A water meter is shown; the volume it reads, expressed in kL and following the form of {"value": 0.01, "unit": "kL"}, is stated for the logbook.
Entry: {"value": 53.9684, "unit": "kL"}
